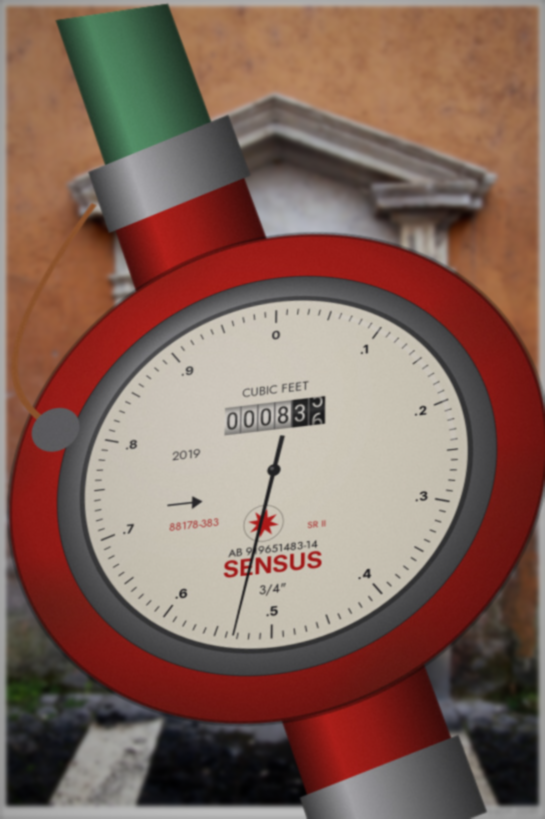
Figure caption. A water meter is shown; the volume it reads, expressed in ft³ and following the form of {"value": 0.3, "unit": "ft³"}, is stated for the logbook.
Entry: {"value": 835.53, "unit": "ft³"}
